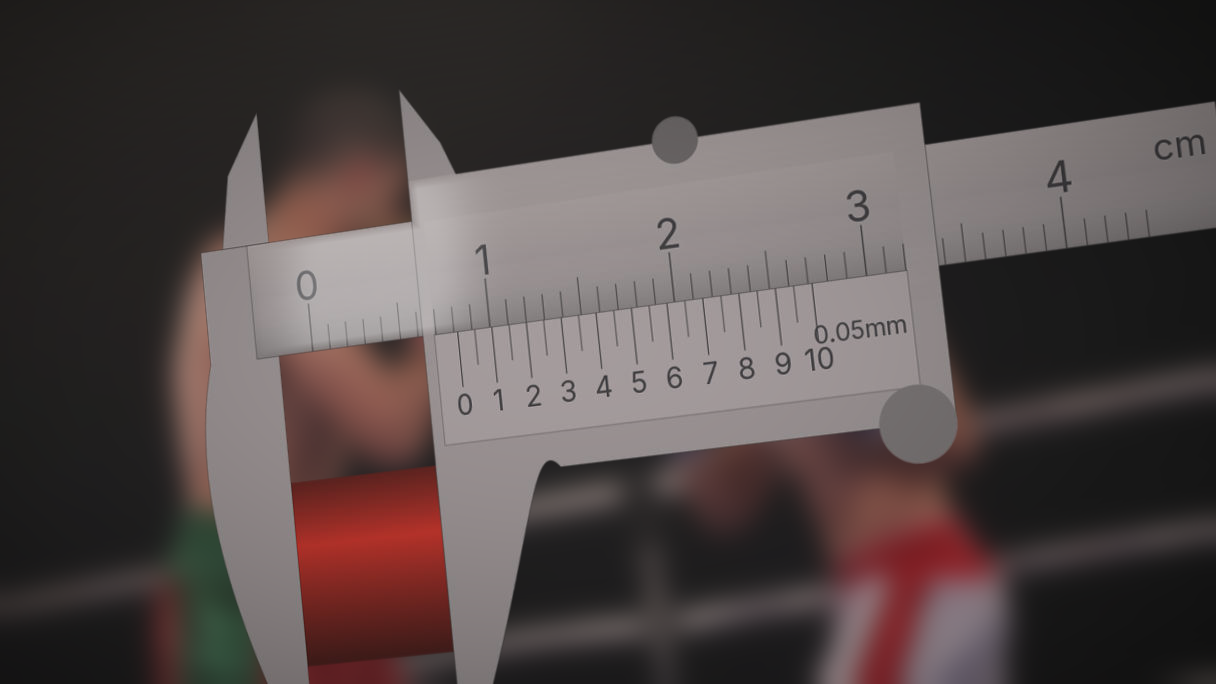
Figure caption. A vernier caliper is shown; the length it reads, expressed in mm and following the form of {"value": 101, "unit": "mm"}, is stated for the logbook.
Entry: {"value": 8.2, "unit": "mm"}
